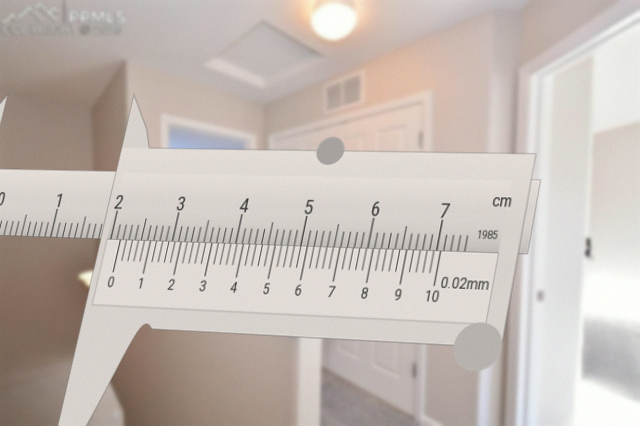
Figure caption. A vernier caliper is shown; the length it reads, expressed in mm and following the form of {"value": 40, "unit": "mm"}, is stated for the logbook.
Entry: {"value": 21.6, "unit": "mm"}
